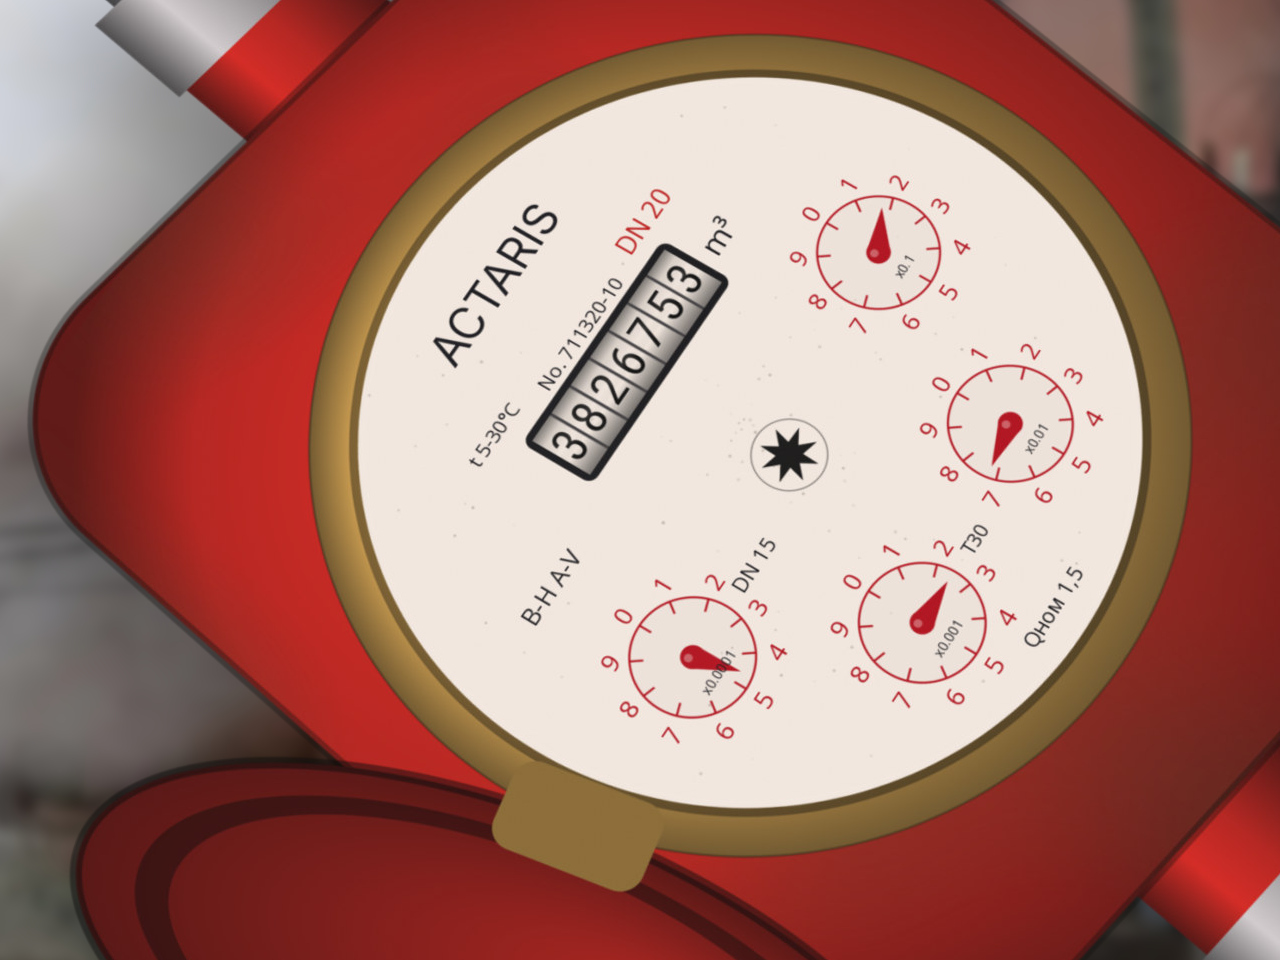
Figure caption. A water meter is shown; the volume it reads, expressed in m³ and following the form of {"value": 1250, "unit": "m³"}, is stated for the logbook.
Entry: {"value": 3826753.1724, "unit": "m³"}
